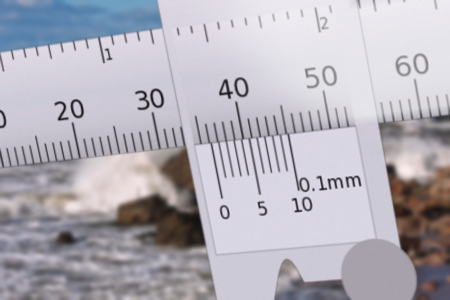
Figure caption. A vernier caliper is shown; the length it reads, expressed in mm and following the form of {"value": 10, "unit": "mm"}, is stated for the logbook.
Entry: {"value": 36.2, "unit": "mm"}
